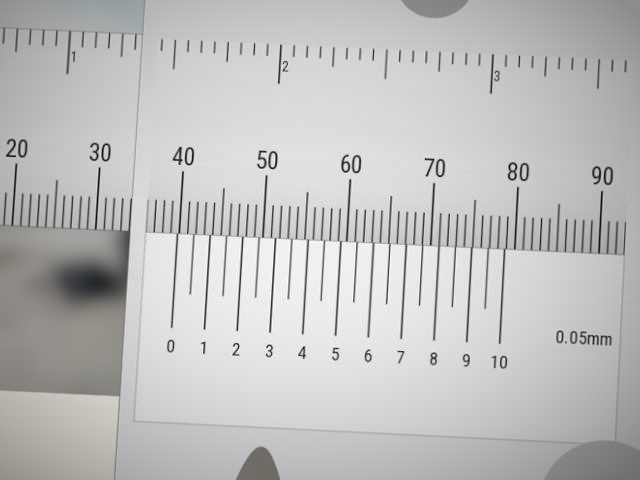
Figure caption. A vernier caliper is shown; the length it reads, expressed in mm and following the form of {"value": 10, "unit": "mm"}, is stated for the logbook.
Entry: {"value": 39.8, "unit": "mm"}
